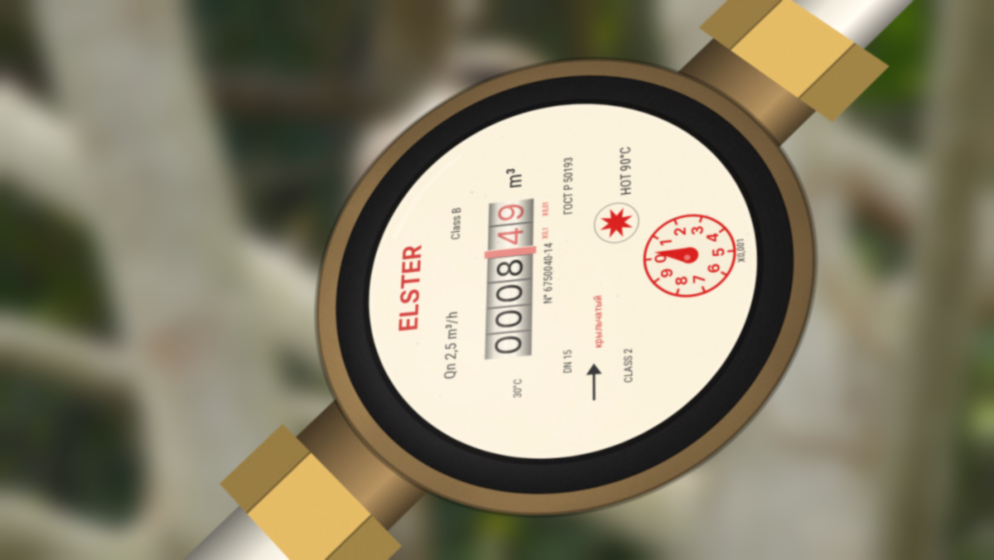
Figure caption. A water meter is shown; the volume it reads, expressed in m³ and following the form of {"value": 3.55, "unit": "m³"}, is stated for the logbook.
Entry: {"value": 8.490, "unit": "m³"}
